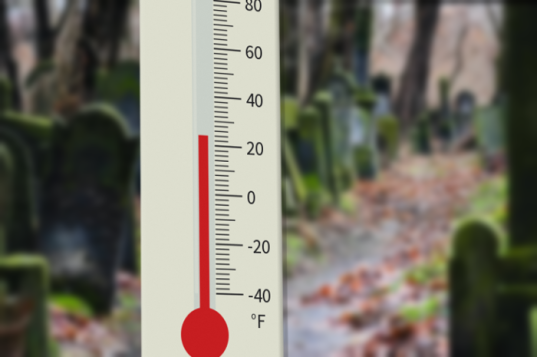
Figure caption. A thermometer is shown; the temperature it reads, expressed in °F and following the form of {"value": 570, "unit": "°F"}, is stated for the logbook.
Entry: {"value": 24, "unit": "°F"}
